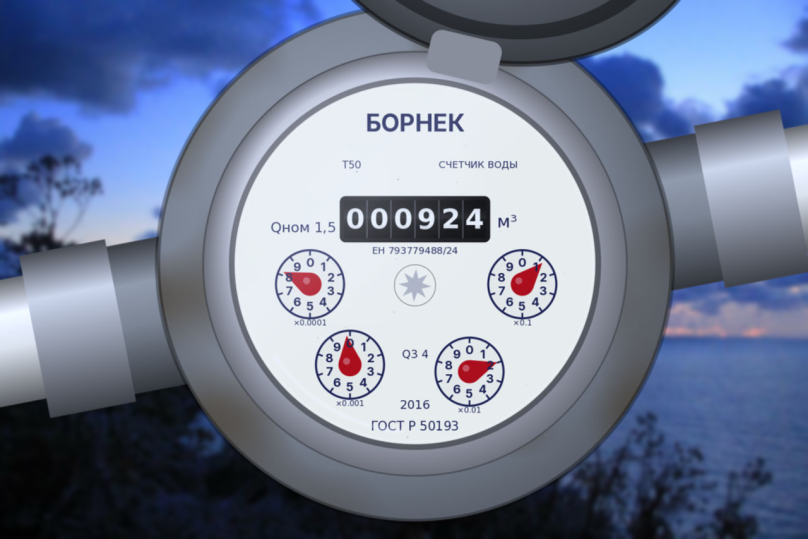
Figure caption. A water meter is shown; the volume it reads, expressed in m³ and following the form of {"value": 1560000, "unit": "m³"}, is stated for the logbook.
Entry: {"value": 924.1198, "unit": "m³"}
